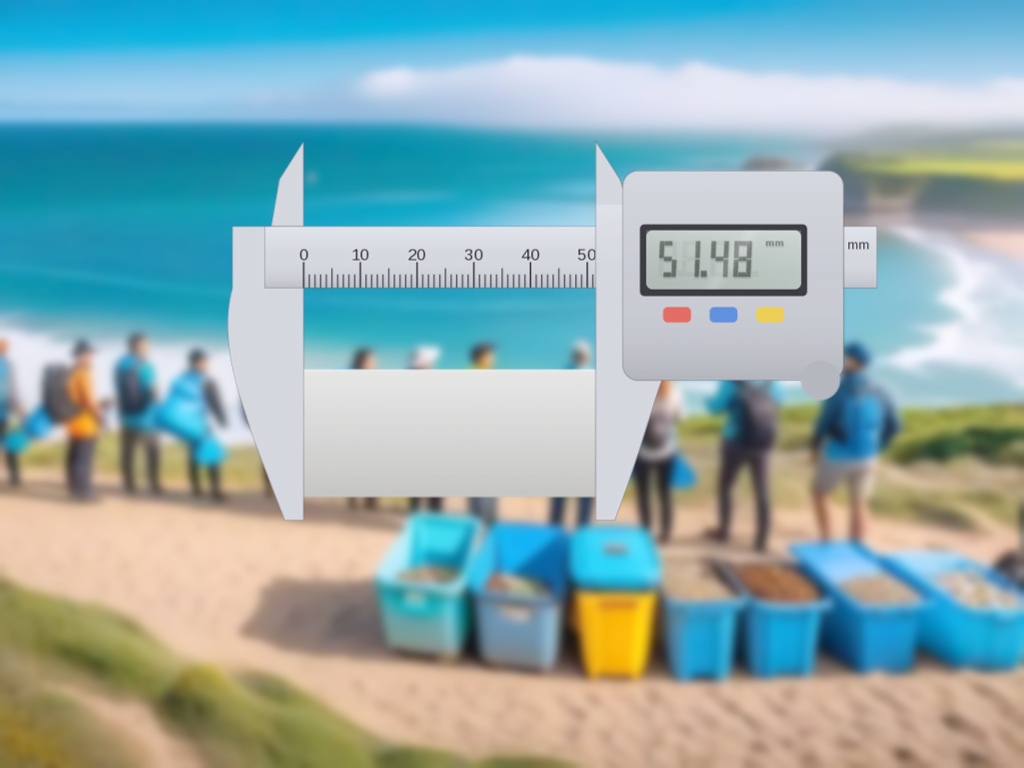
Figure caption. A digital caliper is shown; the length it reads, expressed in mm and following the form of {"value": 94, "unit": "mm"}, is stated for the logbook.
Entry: {"value": 51.48, "unit": "mm"}
